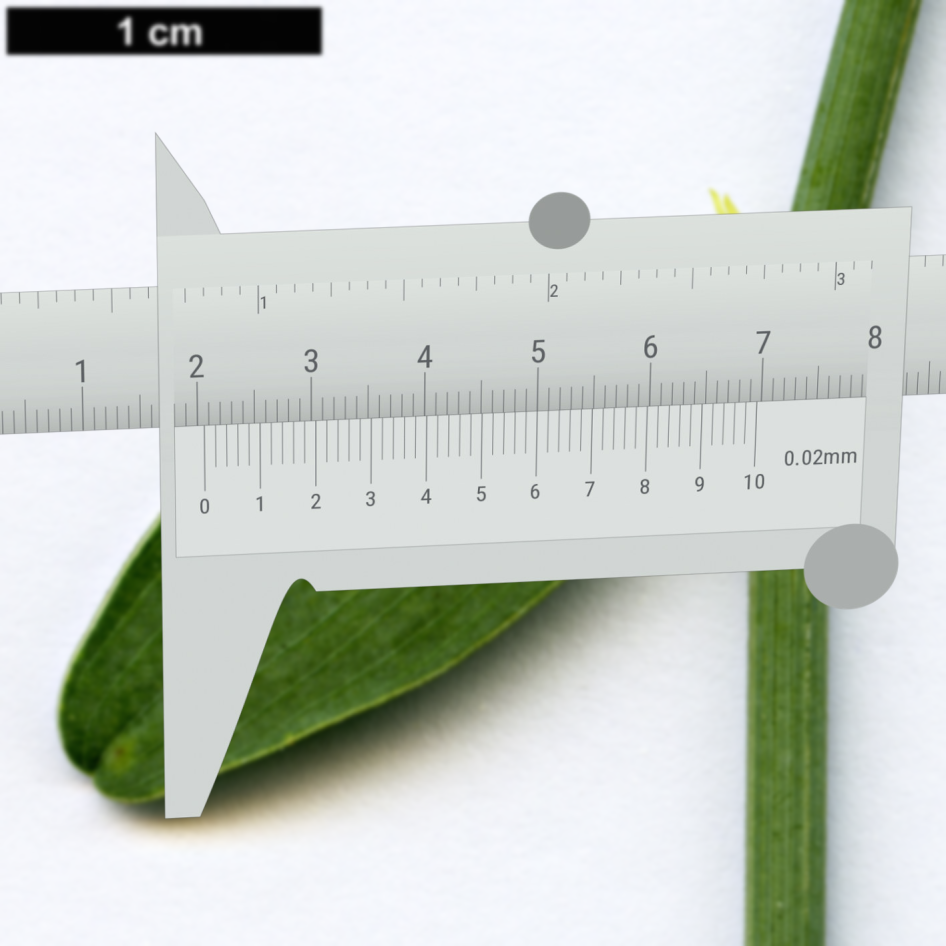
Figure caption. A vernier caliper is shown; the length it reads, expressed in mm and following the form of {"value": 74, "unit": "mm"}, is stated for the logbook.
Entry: {"value": 20.6, "unit": "mm"}
